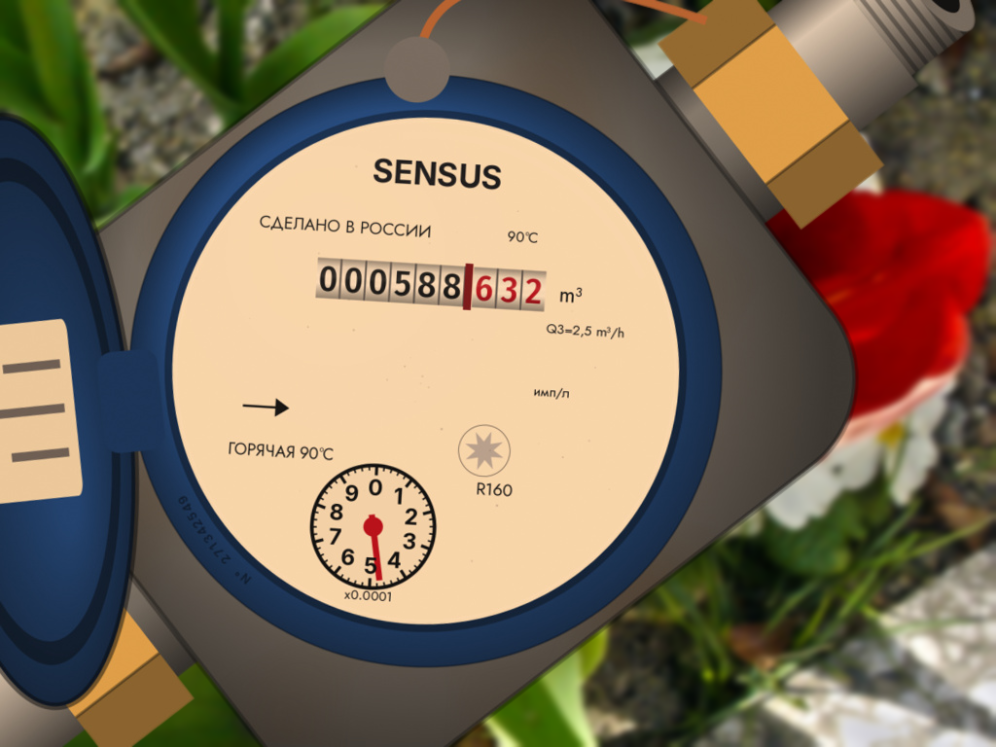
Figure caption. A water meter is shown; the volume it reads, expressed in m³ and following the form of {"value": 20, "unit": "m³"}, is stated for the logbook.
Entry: {"value": 588.6324, "unit": "m³"}
